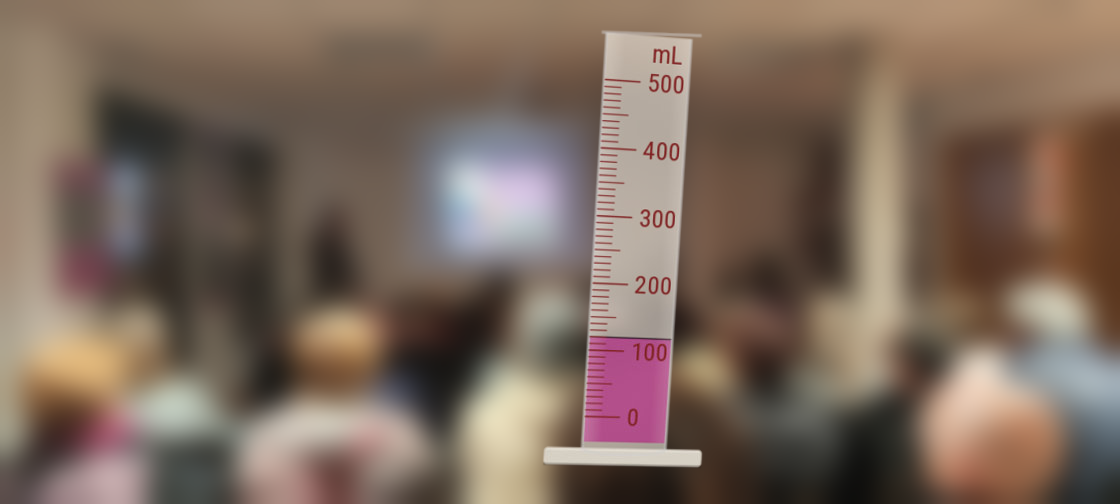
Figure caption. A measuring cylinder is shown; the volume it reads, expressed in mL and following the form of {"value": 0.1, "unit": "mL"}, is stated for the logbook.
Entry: {"value": 120, "unit": "mL"}
